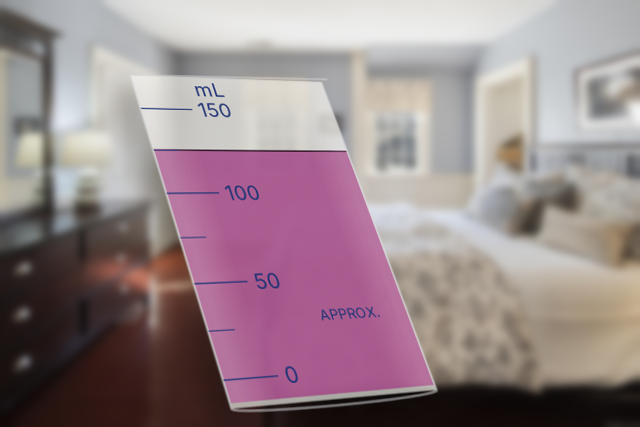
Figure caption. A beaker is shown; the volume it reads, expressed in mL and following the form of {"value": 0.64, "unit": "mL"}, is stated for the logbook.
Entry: {"value": 125, "unit": "mL"}
